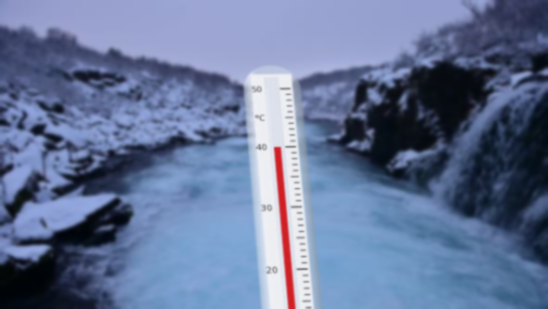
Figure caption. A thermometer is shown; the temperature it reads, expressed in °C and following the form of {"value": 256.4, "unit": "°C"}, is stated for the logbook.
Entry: {"value": 40, "unit": "°C"}
